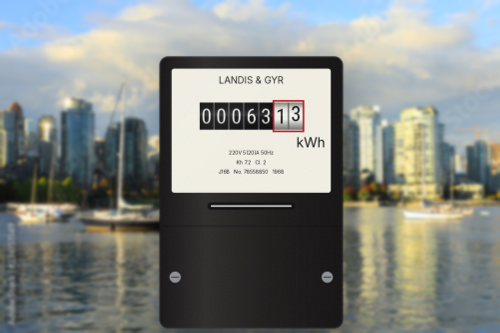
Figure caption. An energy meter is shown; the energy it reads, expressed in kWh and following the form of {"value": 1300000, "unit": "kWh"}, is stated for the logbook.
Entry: {"value": 63.13, "unit": "kWh"}
